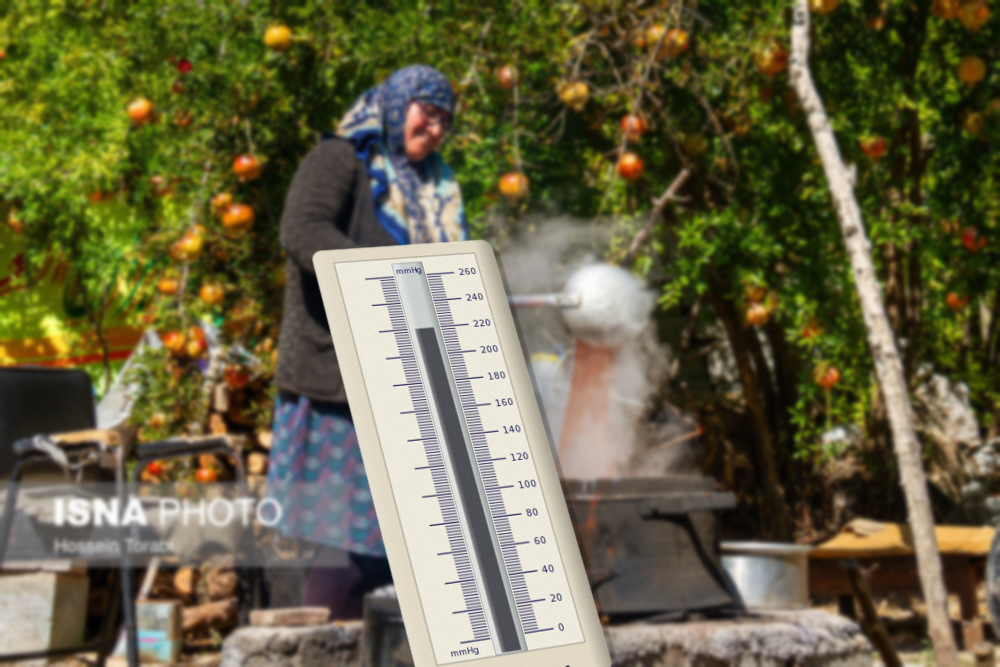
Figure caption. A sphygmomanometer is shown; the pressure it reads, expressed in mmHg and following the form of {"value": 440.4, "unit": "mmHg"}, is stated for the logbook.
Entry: {"value": 220, "unit": "mmHg"}
